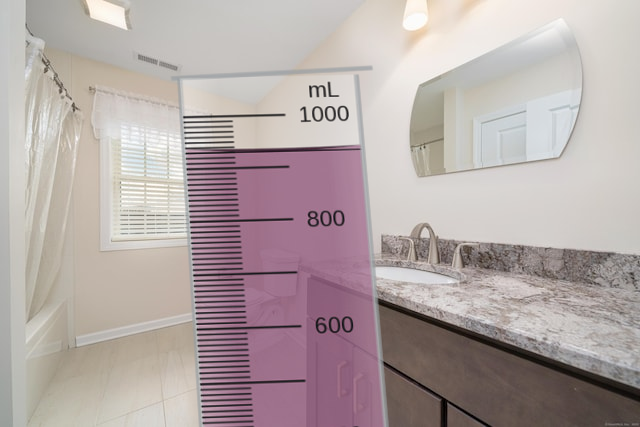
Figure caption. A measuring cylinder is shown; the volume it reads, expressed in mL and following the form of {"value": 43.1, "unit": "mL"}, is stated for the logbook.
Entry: {"value": 930, "unit": "mL"}
